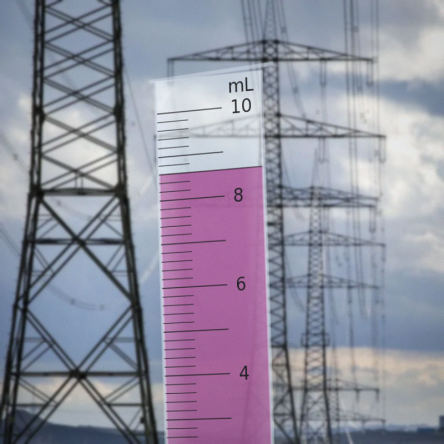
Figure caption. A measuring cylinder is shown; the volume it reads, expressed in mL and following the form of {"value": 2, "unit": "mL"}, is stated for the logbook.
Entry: {"value": 8.6, "unit": "mL"}
